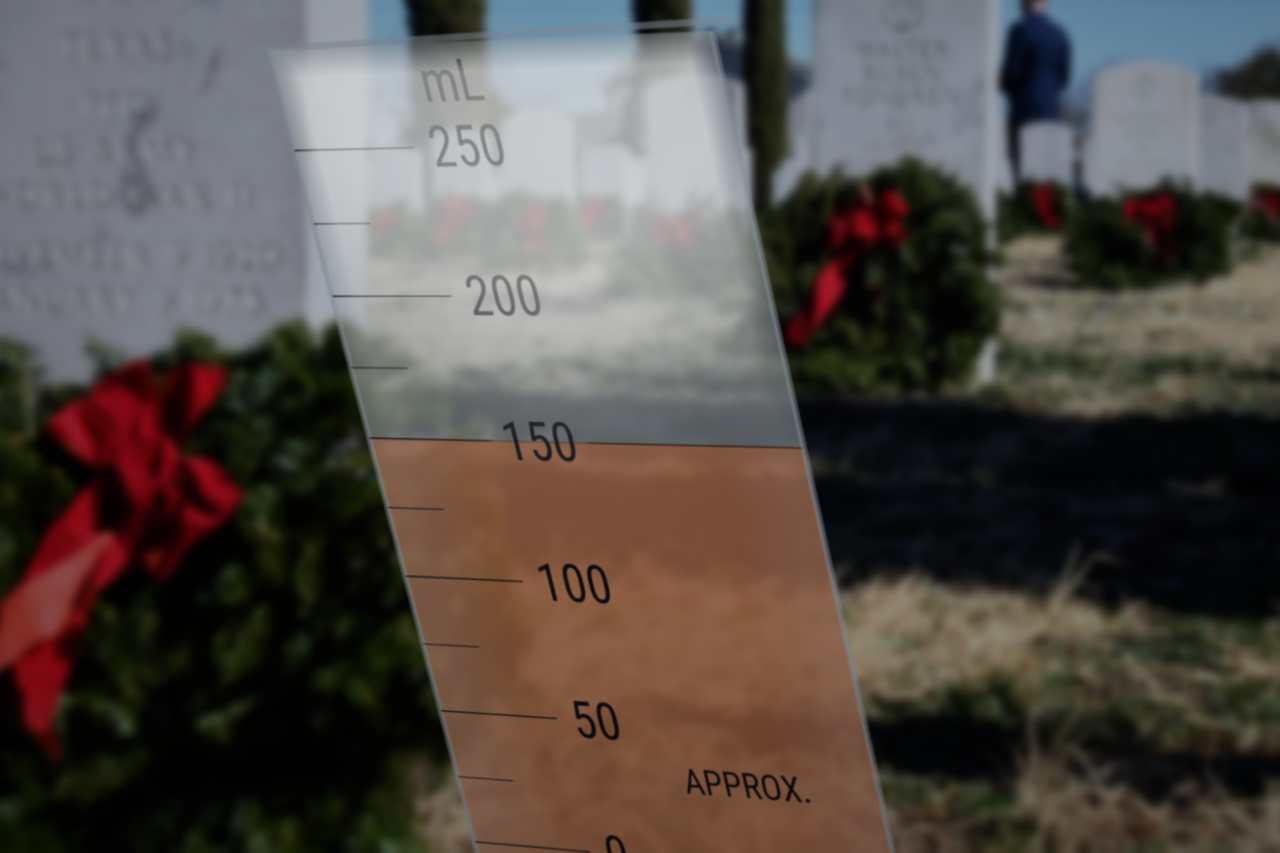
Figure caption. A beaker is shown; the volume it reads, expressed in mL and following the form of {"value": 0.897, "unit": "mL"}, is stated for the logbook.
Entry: {"value": 150, "unit": "mL"}
